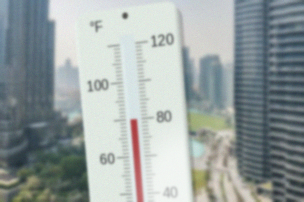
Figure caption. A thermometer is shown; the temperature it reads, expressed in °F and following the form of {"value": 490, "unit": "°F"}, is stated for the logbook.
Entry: {"value": 80, "unit": "°F"}
